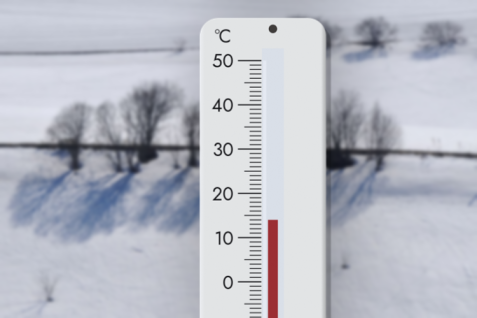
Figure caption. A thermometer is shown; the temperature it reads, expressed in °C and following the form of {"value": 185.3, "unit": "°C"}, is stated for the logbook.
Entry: {"value": 14, "unit": "°C"}
